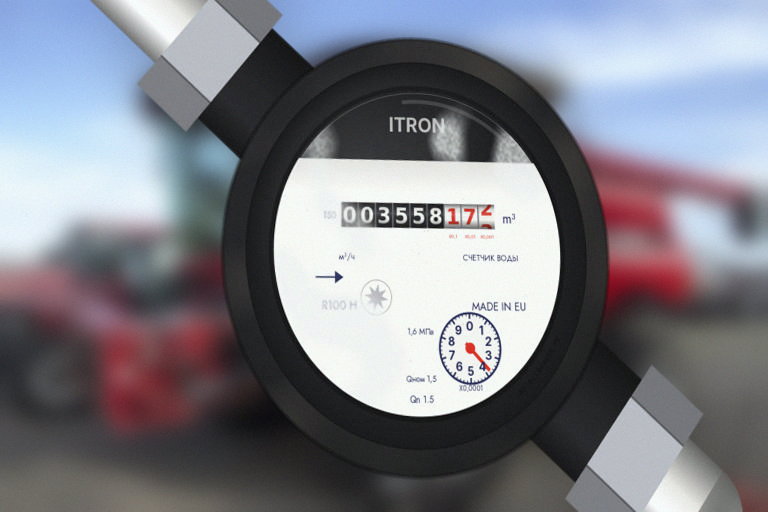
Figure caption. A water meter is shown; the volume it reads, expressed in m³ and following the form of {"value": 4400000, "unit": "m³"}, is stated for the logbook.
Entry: {"value": 3558.1723, "unit": "m³"}
